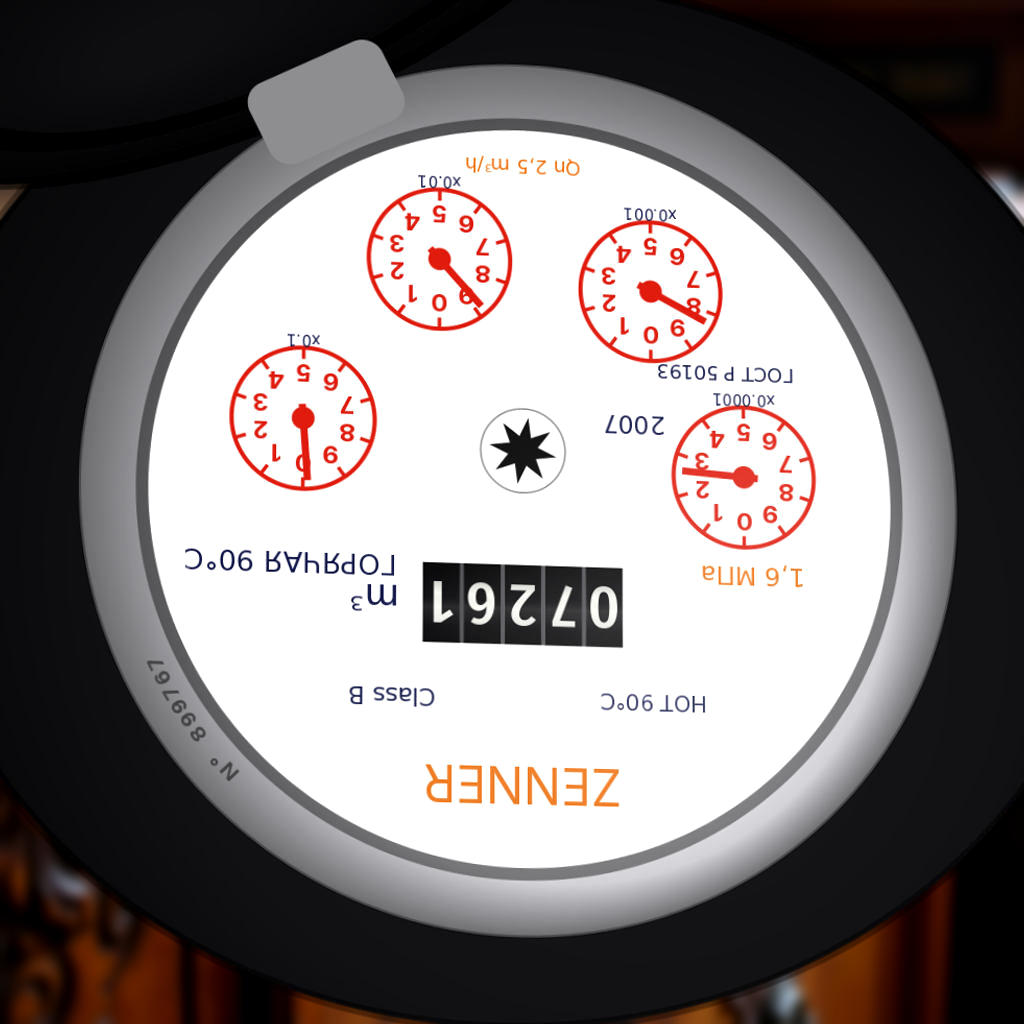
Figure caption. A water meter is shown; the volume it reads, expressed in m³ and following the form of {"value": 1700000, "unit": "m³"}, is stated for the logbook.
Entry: {"value": 7260.9882, "unit": "m³"}
